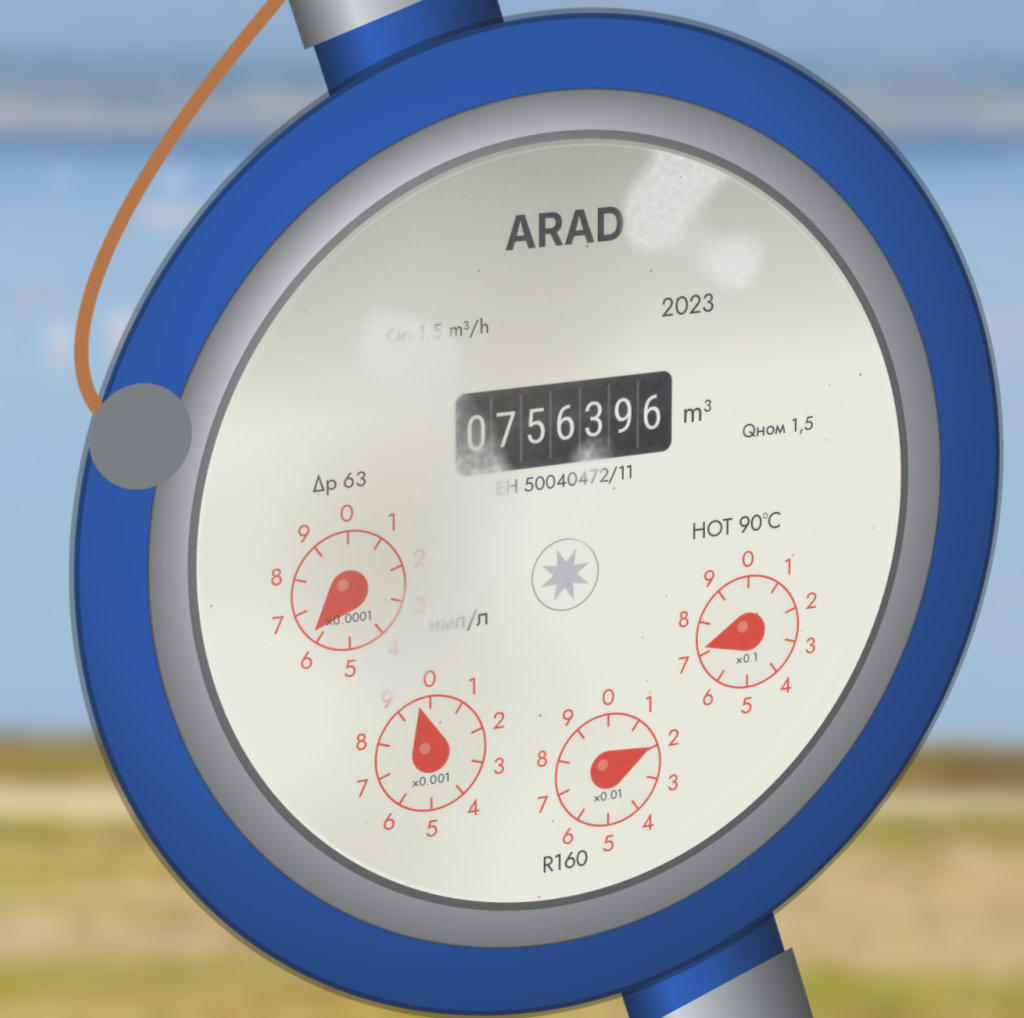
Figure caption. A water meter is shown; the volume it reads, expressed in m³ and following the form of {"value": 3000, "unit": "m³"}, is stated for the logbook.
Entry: {"value": 756396.7196, "unit": "m³"}
